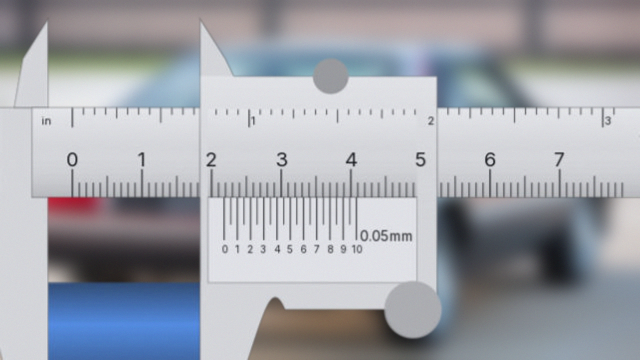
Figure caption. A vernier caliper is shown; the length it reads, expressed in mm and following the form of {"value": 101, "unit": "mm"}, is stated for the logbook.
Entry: {"value": 21.8, "unit": "mm"}
